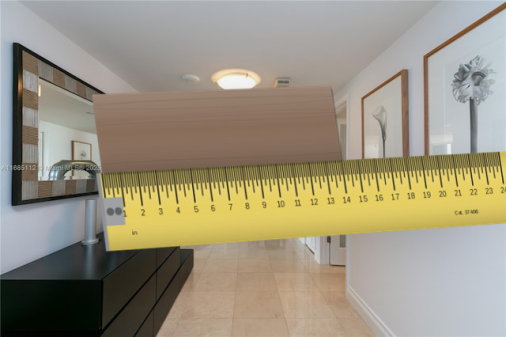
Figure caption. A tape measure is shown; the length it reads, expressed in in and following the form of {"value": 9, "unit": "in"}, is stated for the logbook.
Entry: {"value": 14, "unit": "in"}
